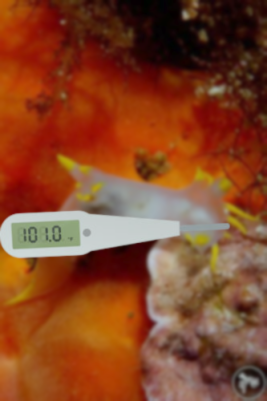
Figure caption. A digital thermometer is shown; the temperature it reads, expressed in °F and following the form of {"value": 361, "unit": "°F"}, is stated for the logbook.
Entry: {"value": 101.0, "unit": "°F"}
